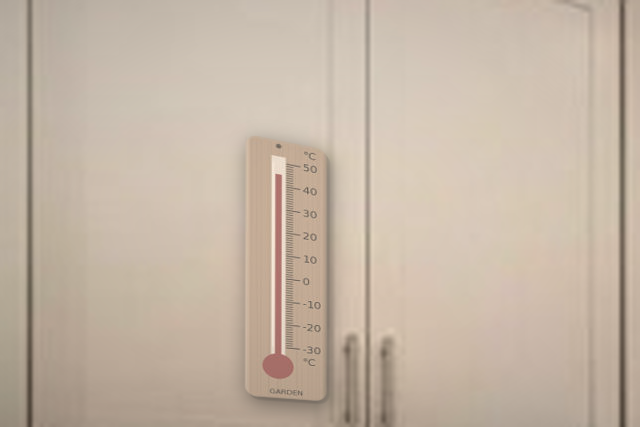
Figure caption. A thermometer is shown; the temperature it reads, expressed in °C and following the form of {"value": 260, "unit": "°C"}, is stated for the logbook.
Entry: {"value": 45, "unit": "°C"}
